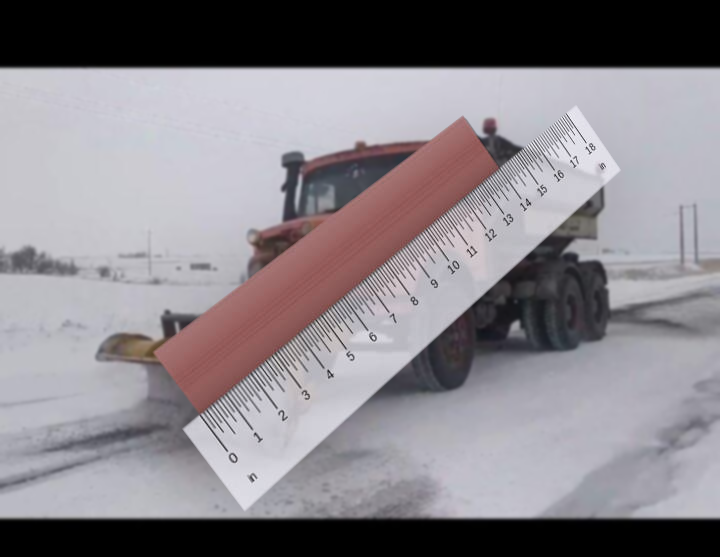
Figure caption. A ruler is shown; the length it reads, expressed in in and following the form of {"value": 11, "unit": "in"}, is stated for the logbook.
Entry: {"value": 14, "unit": "in"}
